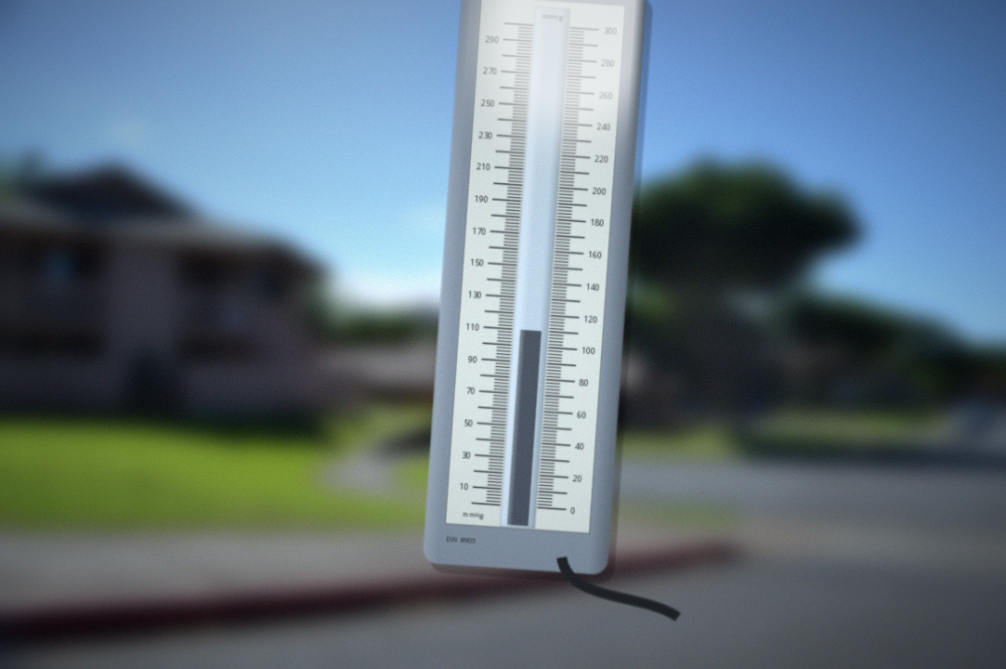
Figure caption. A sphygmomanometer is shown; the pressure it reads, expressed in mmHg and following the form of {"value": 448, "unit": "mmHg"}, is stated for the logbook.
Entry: {"value": 110, "unit": "mmHg"}
